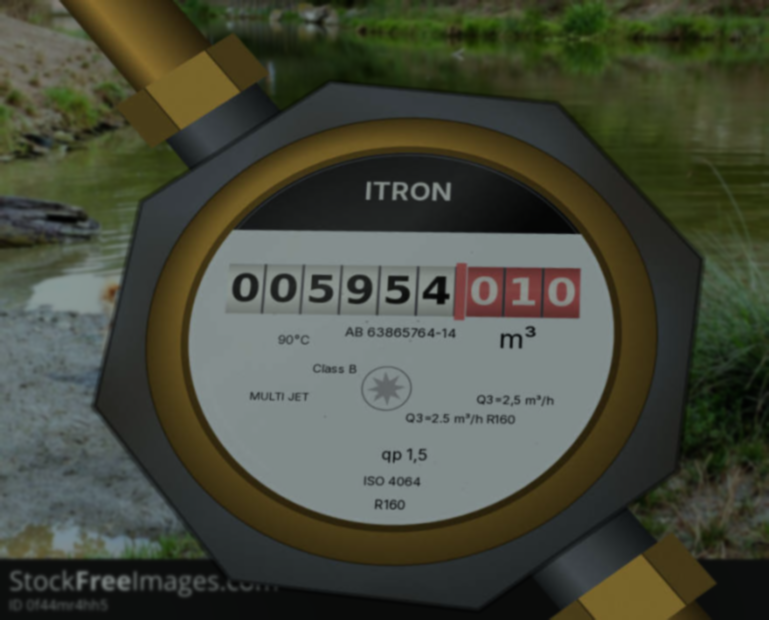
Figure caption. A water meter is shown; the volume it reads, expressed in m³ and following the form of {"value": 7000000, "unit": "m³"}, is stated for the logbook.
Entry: {"value": 5954.010, "unit": "m³"}
